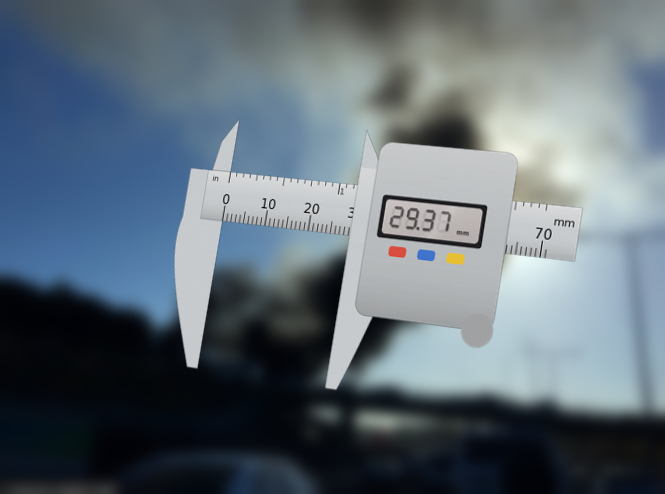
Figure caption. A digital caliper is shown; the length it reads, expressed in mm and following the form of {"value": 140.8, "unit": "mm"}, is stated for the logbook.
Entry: {"value": 29.37, "unit": "mm"}
